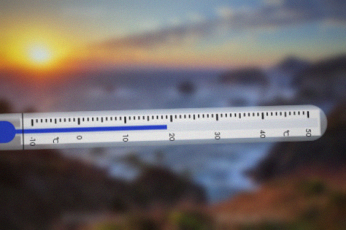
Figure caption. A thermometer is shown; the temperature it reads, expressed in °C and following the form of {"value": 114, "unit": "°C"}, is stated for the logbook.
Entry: {"value": 19, "unit": "°C"}
